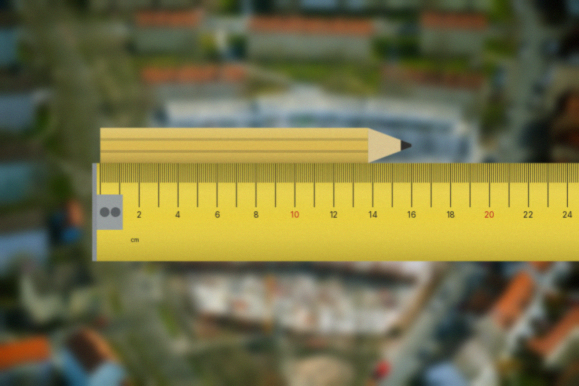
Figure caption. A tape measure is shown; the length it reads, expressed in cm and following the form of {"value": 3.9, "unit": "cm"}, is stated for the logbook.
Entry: {"value": 16, "unit": "cm"}
